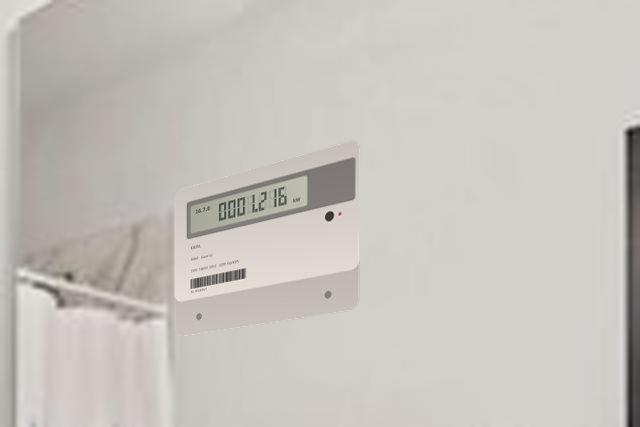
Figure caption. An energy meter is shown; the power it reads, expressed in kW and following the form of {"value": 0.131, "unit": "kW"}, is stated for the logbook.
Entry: {"value": 1.216, "unit": "kW"}
